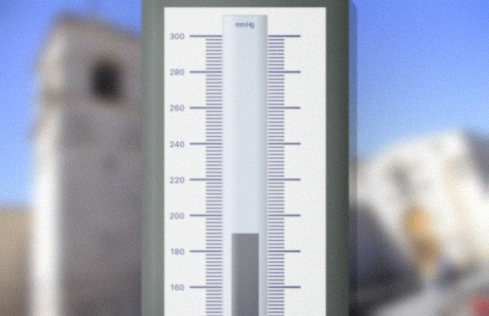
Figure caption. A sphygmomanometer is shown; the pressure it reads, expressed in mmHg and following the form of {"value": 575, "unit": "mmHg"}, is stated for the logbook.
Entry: {"value": 190, "unit": "mmHg"}
